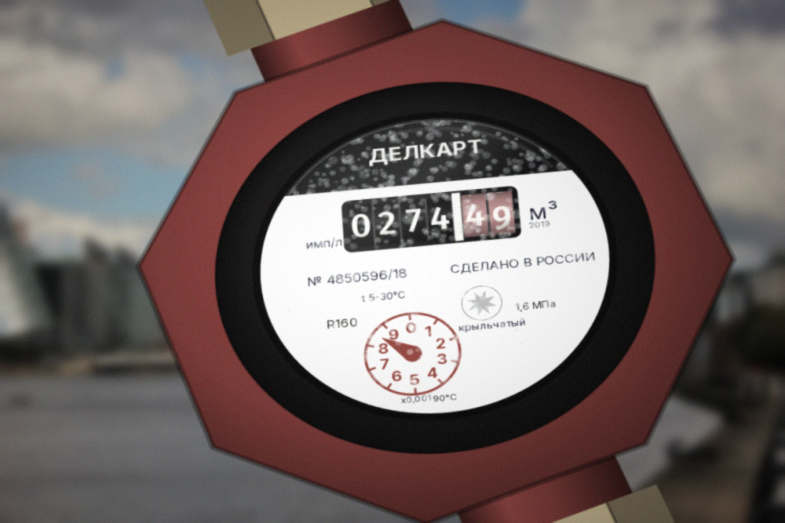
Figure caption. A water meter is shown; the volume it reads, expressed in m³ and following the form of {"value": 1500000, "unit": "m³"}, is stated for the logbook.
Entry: {"value": 274.488, "unit": "m³"}
